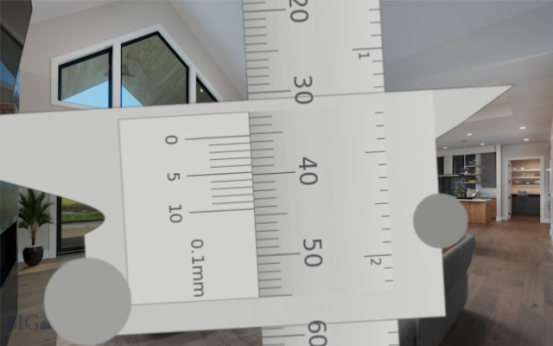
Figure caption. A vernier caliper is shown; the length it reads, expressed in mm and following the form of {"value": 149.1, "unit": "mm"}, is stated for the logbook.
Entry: {"value": 35.2, "unit": "mm"}
